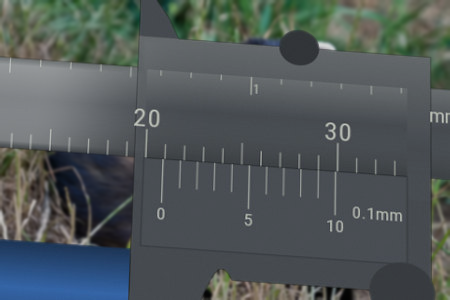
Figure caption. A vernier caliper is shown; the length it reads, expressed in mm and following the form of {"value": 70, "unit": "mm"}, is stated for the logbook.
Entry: {"value": 20.9, "unit": "mm"}
